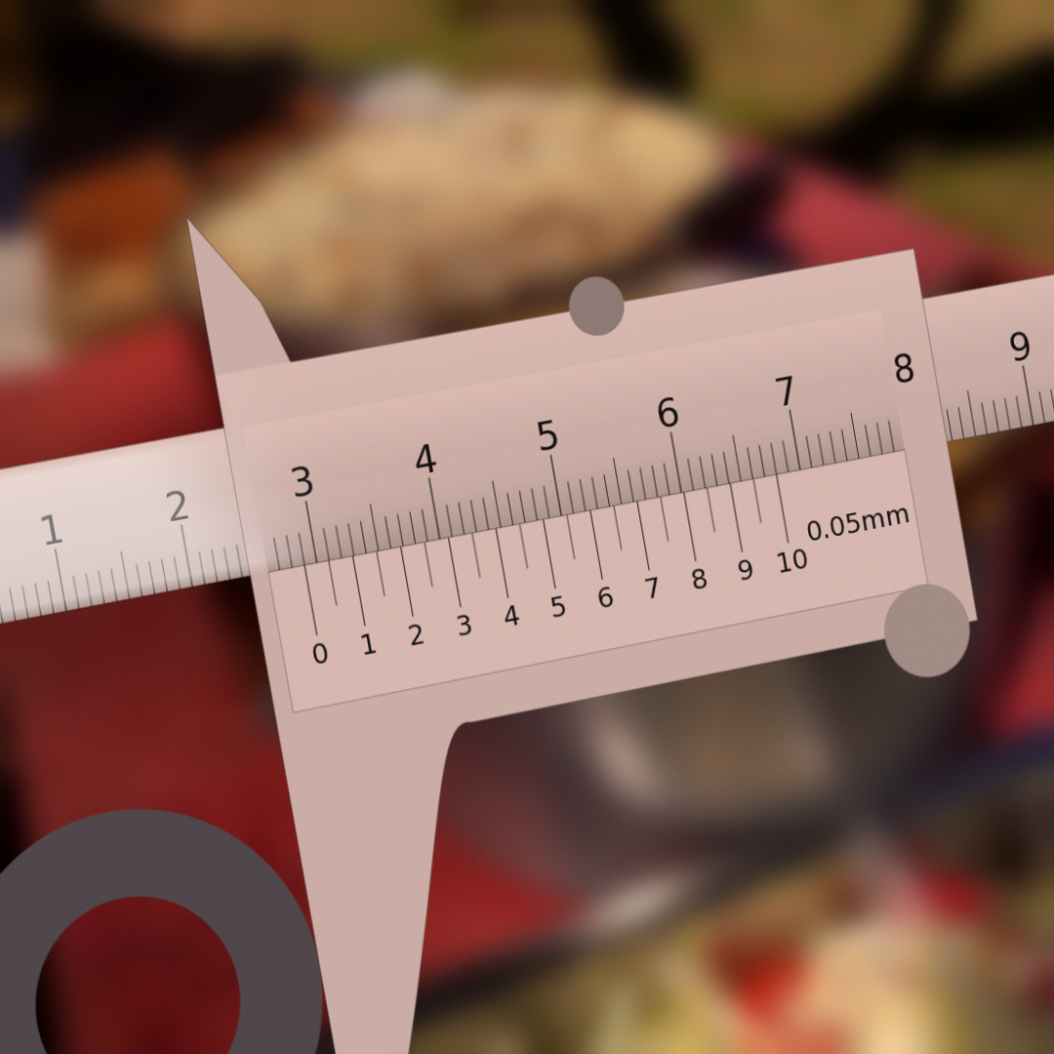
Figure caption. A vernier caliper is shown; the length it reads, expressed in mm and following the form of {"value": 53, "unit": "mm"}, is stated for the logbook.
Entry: {"value": 29.0, "unit": "mm"}
